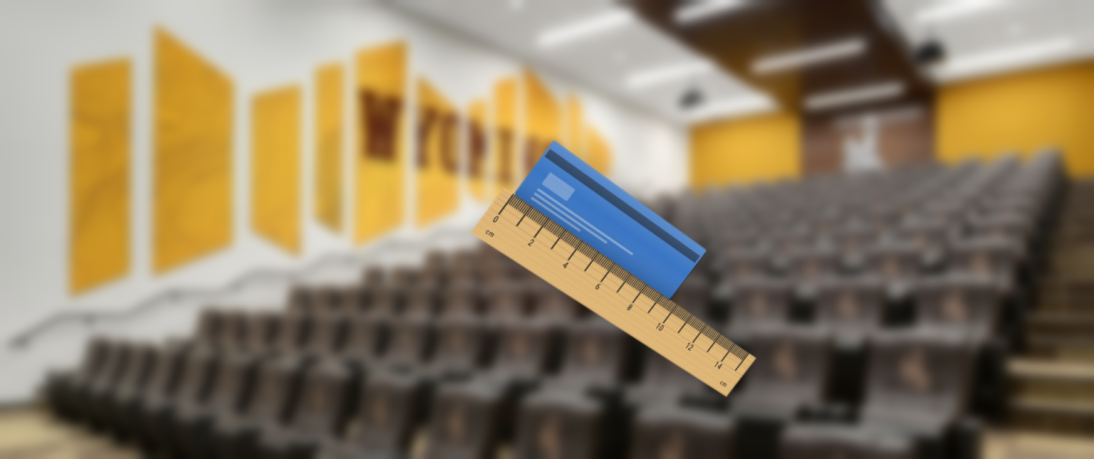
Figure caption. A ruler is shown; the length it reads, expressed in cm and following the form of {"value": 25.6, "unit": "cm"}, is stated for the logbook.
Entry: {"value": 9.5, "unit": "cm"}
